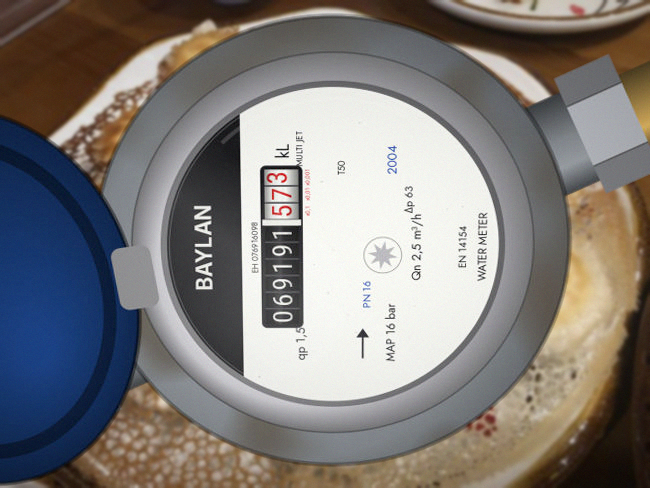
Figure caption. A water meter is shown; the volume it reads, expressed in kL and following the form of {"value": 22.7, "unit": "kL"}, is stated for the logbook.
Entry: {"value": 69191.573, "unit": "kL"}
